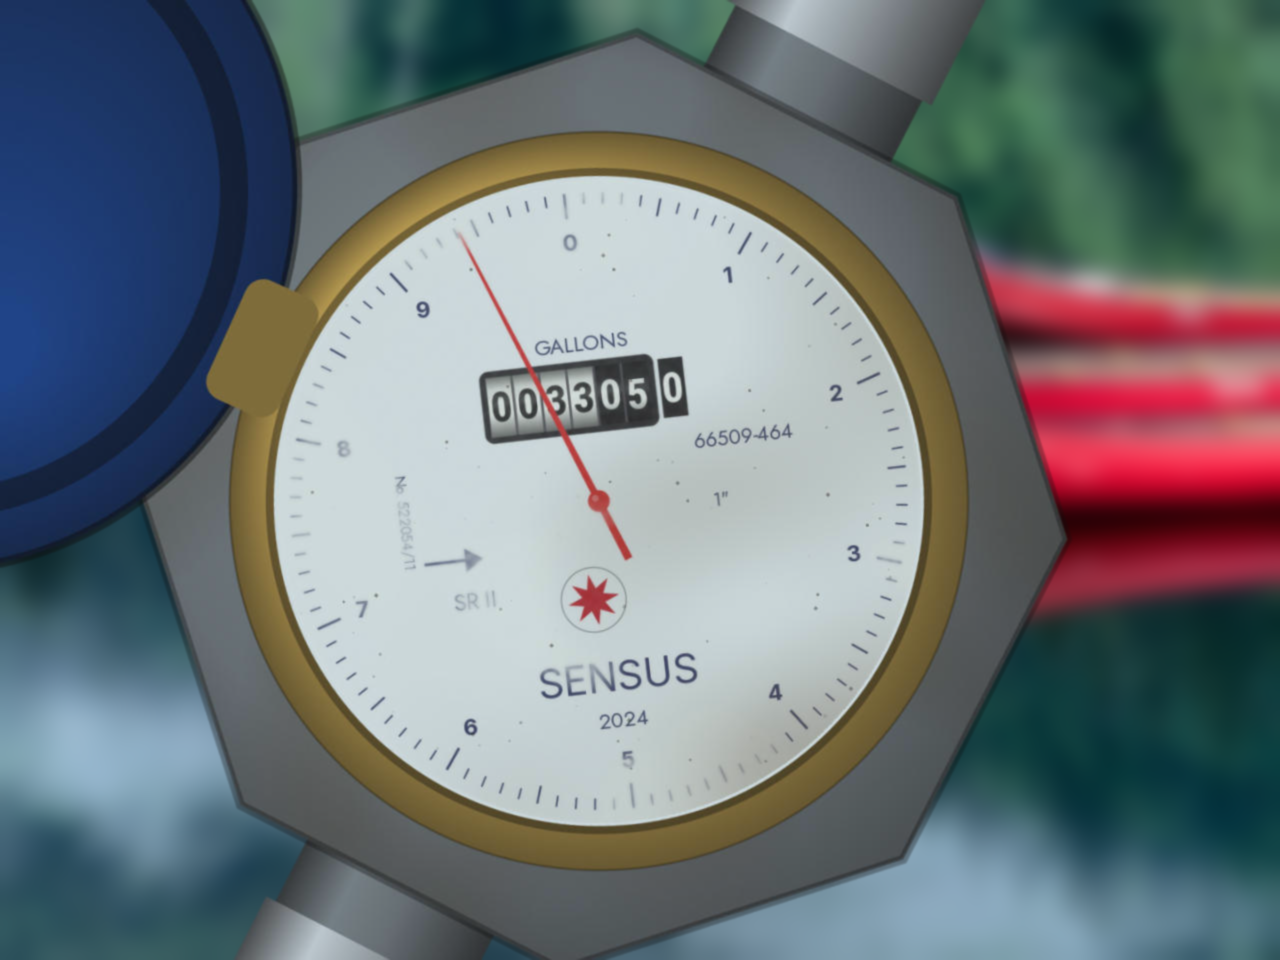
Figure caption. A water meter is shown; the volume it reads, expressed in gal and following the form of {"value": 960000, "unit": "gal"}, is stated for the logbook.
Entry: {"value": 33049.4, "unit": "gal"}
